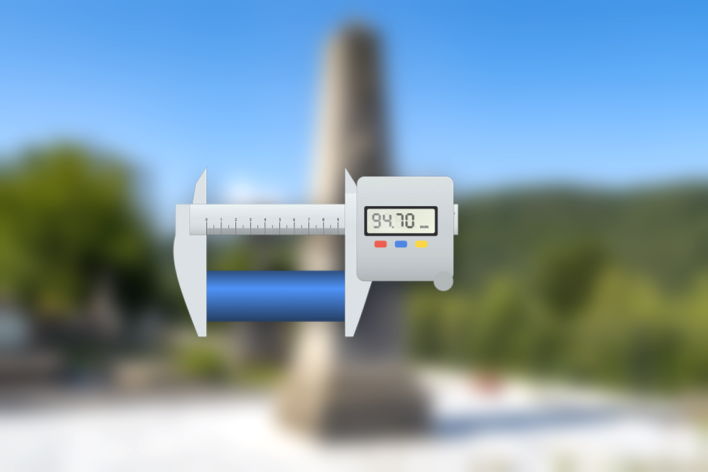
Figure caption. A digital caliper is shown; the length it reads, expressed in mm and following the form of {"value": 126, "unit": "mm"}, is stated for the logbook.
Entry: {"value": 94.70, "unit": "mm"}
